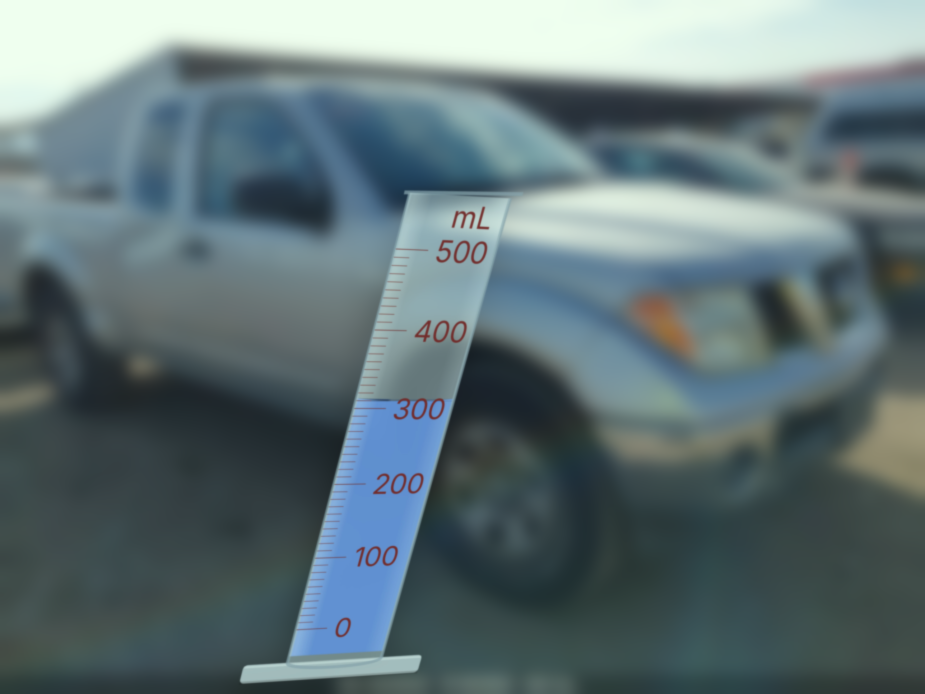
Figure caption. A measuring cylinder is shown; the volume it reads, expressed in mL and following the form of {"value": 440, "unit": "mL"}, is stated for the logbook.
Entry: {"value": 310, "unit": "mL"}
